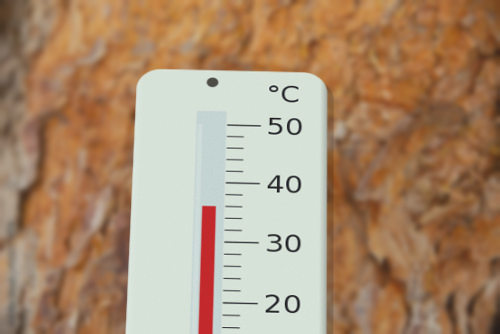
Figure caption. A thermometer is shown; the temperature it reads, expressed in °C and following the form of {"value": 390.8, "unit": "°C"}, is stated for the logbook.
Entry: {"value": 36, "unit": "°C"}
